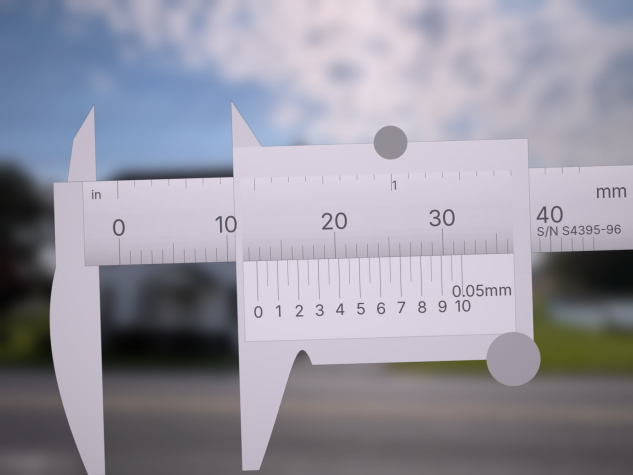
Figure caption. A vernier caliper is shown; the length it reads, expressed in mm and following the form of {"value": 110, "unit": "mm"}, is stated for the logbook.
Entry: {"value": 12.7, "unit": "mm"}
